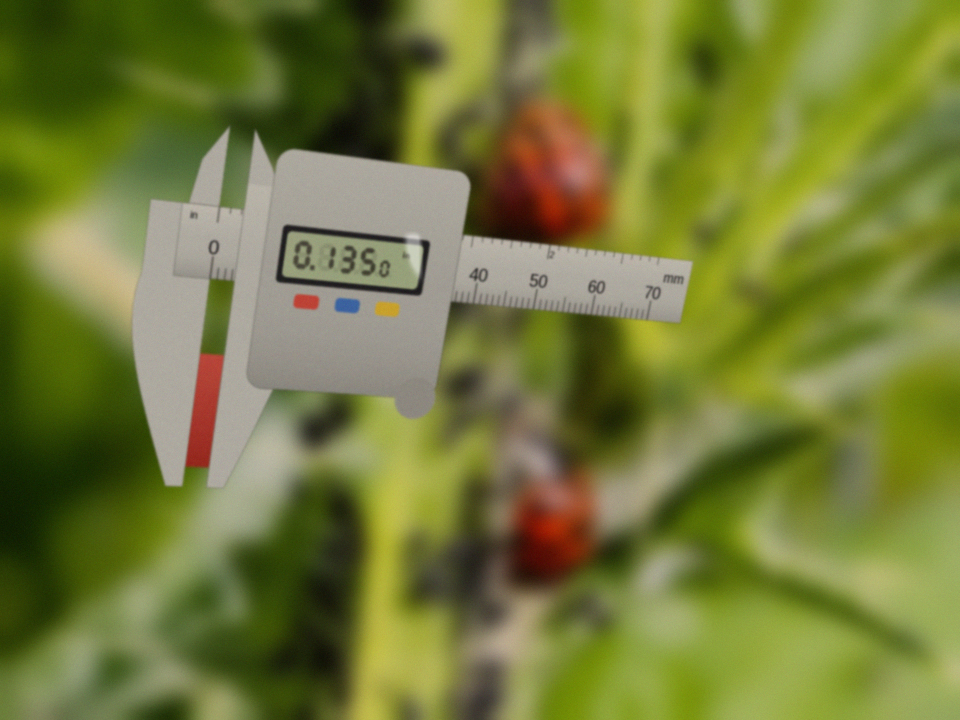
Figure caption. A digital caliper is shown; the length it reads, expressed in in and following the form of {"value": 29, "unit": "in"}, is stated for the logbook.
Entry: {"value": 0.1350, "unit": "in"}
